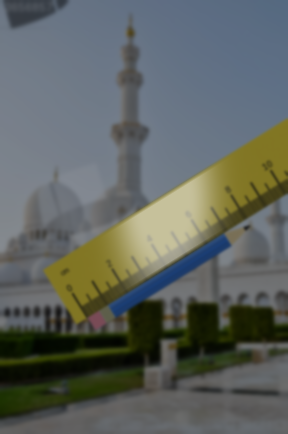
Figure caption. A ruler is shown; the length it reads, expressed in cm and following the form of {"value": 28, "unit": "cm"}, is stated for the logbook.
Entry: {"value": 8, "unit": "cm"}
